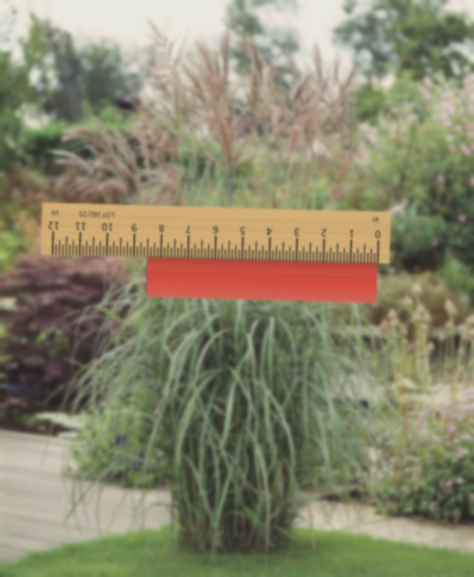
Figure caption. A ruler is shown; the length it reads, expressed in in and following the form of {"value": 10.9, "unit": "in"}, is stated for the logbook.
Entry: {"value": 8.5, "unit": "in"}
